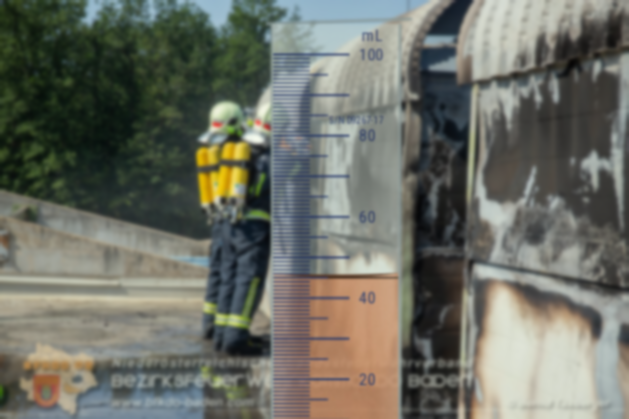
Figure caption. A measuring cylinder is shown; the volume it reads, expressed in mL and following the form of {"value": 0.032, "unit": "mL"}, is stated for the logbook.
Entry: {"value": 45, "unit": "mL"}
